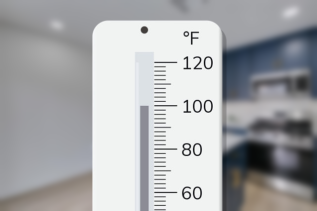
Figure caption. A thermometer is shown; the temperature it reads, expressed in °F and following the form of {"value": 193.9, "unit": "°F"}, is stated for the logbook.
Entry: {"value": 100, "unit": "°F"}
